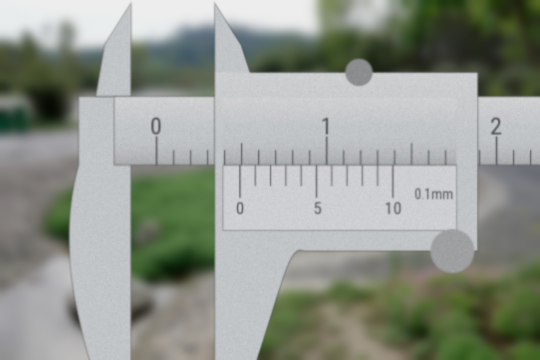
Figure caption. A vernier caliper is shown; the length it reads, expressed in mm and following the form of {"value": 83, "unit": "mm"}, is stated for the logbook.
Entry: {"value": 4.9, "unit": "mm"}
